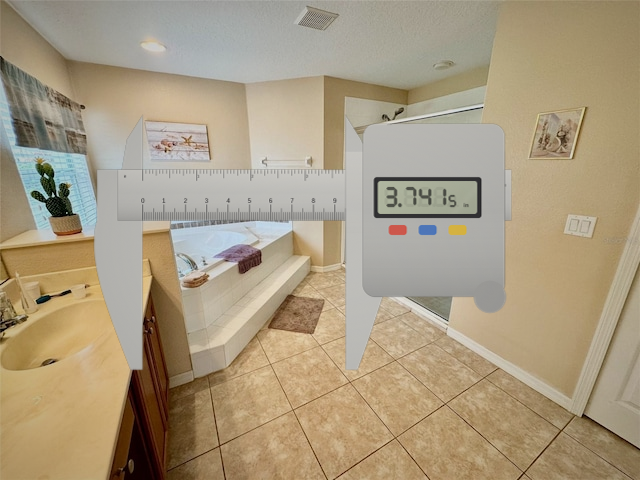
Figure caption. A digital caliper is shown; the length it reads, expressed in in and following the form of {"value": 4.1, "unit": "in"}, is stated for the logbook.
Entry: {"value": 3.7415, "unit": "in"}
